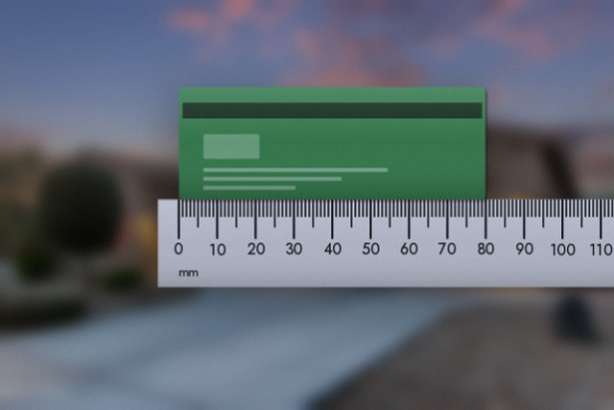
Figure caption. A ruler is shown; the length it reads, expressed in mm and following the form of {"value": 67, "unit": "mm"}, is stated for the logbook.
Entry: {"value": 80, "unit": "mm"}
